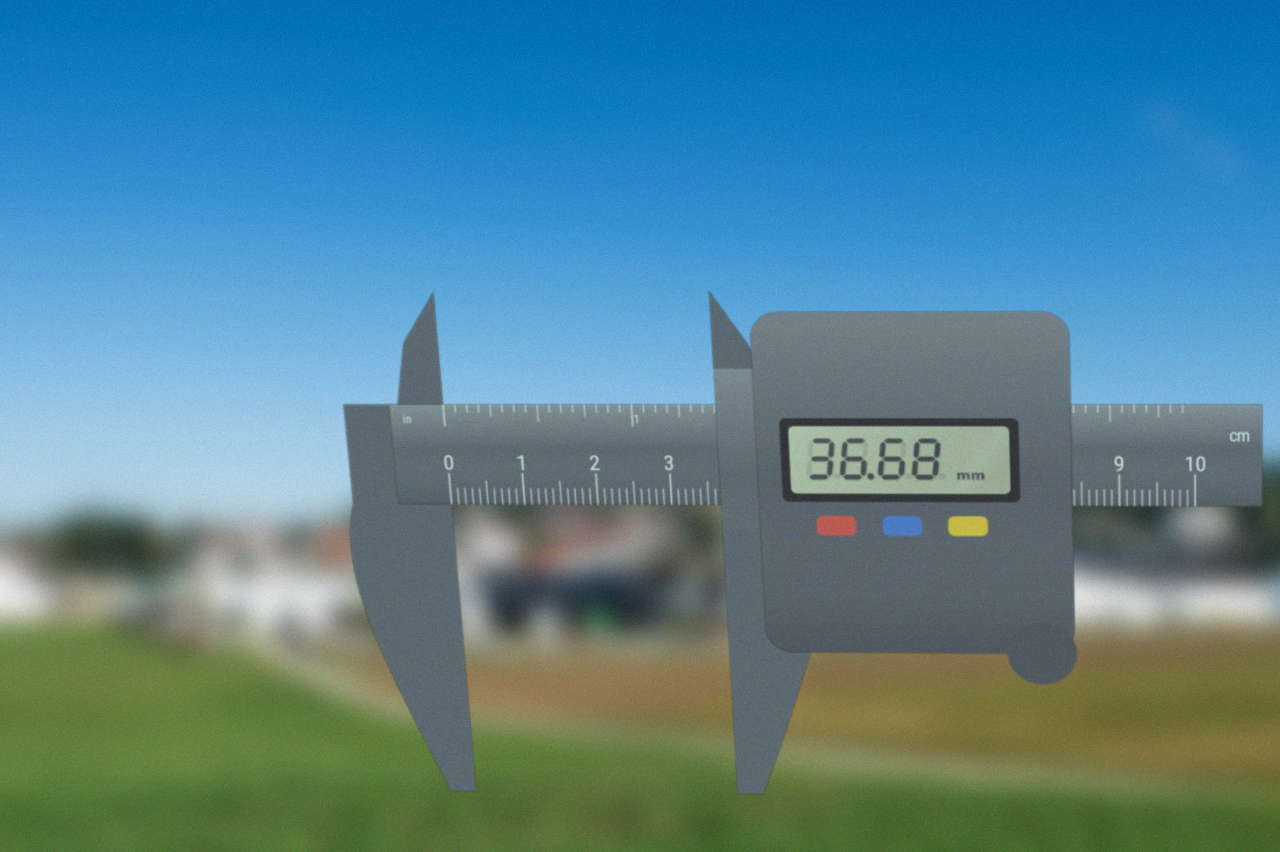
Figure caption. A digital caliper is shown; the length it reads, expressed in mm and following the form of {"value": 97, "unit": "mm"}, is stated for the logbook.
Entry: {"value": 36.68, "unit": "mm"}
